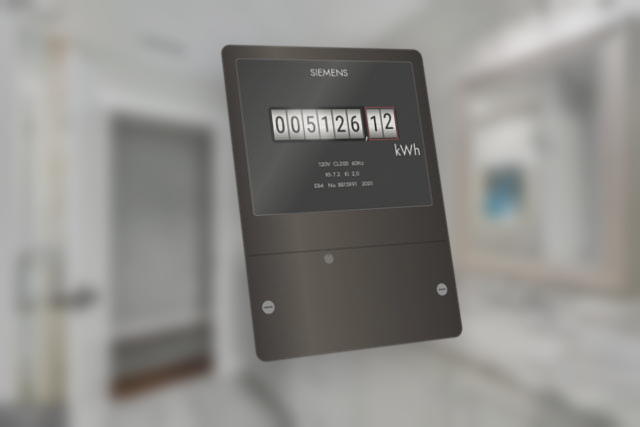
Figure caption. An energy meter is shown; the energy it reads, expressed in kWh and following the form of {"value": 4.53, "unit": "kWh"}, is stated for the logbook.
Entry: {"value": 5126.12, "unit": "kWh"}
